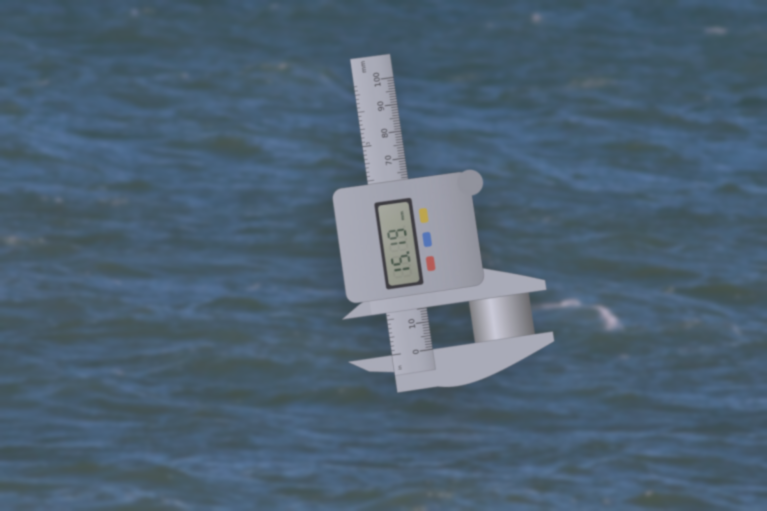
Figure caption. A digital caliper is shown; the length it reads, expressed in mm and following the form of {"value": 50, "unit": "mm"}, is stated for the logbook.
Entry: {"value": 15.19, "unit": "mm"}
